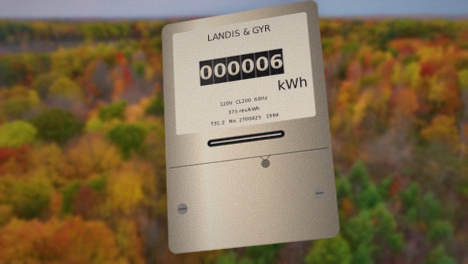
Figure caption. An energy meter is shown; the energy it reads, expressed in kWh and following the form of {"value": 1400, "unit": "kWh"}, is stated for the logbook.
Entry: {"value": 6, "unit": "kWh"}
